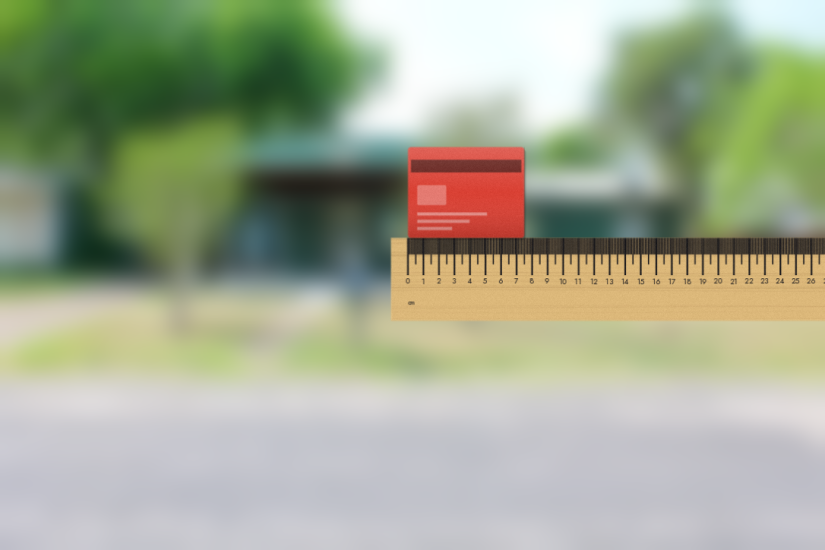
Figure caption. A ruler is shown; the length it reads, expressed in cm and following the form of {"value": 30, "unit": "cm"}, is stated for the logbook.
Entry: {"value": 7.5, "unit": "cm"}
